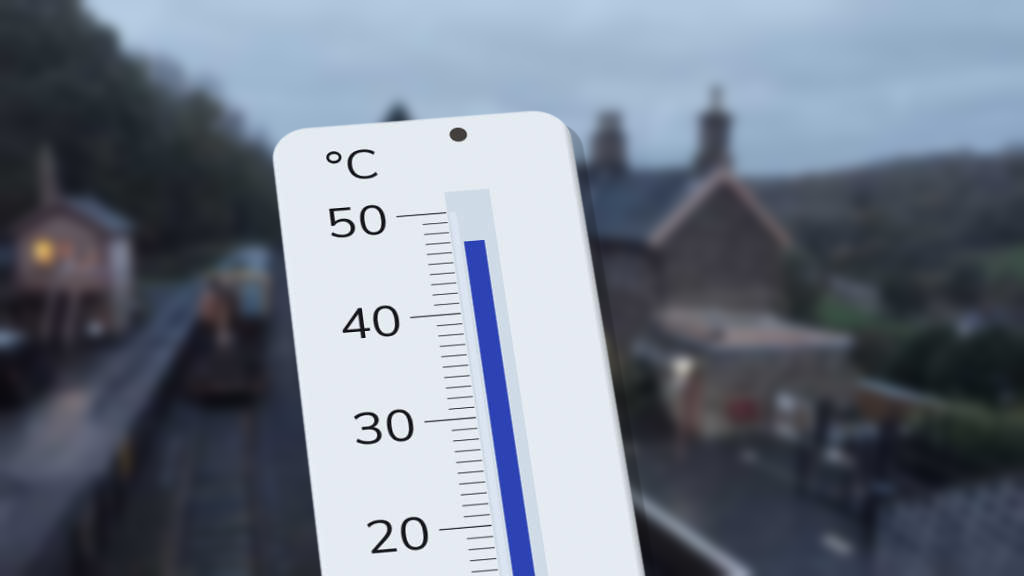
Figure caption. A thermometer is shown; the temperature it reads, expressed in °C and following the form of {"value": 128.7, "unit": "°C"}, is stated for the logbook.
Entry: {"value": 47, "unit": "°C"}
